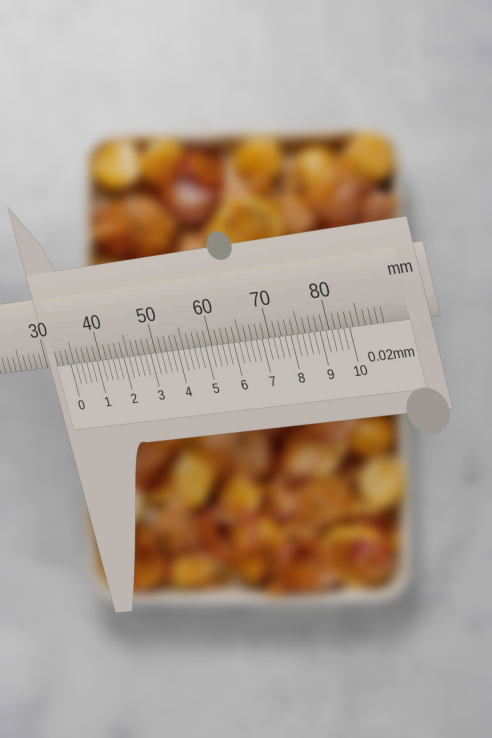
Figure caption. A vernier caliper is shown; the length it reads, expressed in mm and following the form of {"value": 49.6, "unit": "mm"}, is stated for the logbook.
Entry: {"value": 34.4, "unit": "mm"}
